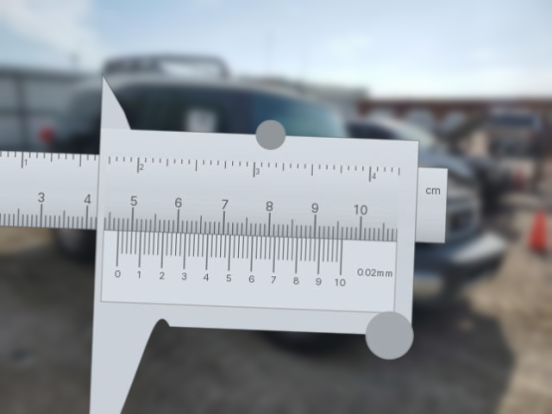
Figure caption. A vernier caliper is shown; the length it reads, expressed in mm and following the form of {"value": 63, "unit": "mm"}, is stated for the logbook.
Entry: {"value": 47.0, "unit": "mm"}
